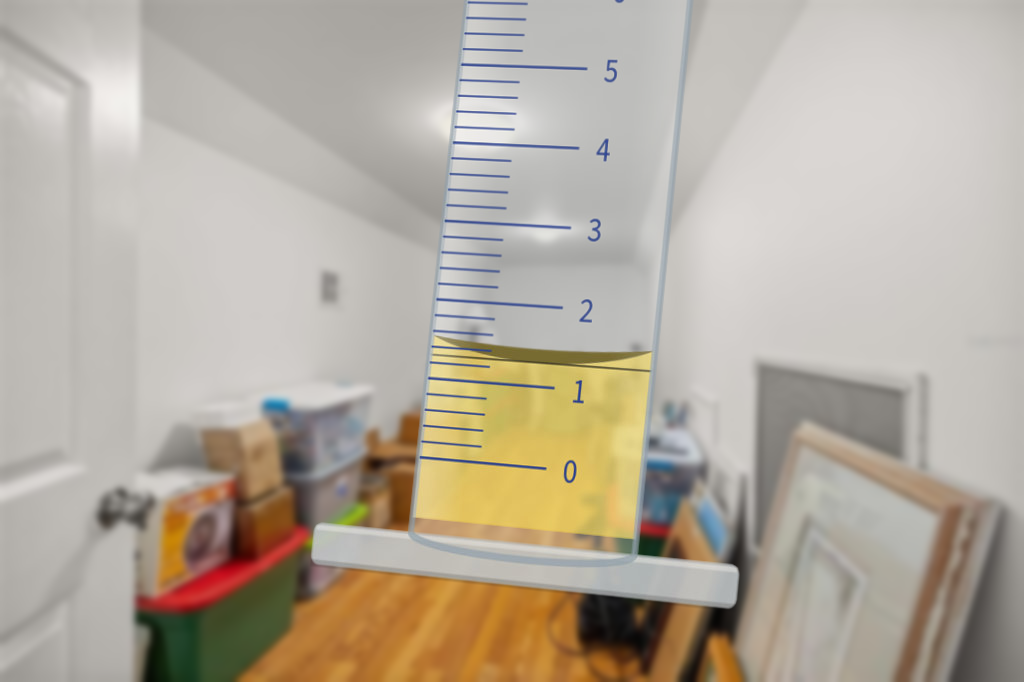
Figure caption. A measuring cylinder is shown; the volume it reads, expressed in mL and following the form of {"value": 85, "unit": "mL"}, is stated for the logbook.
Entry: {"value": 1.3, "unit": "mL"}
